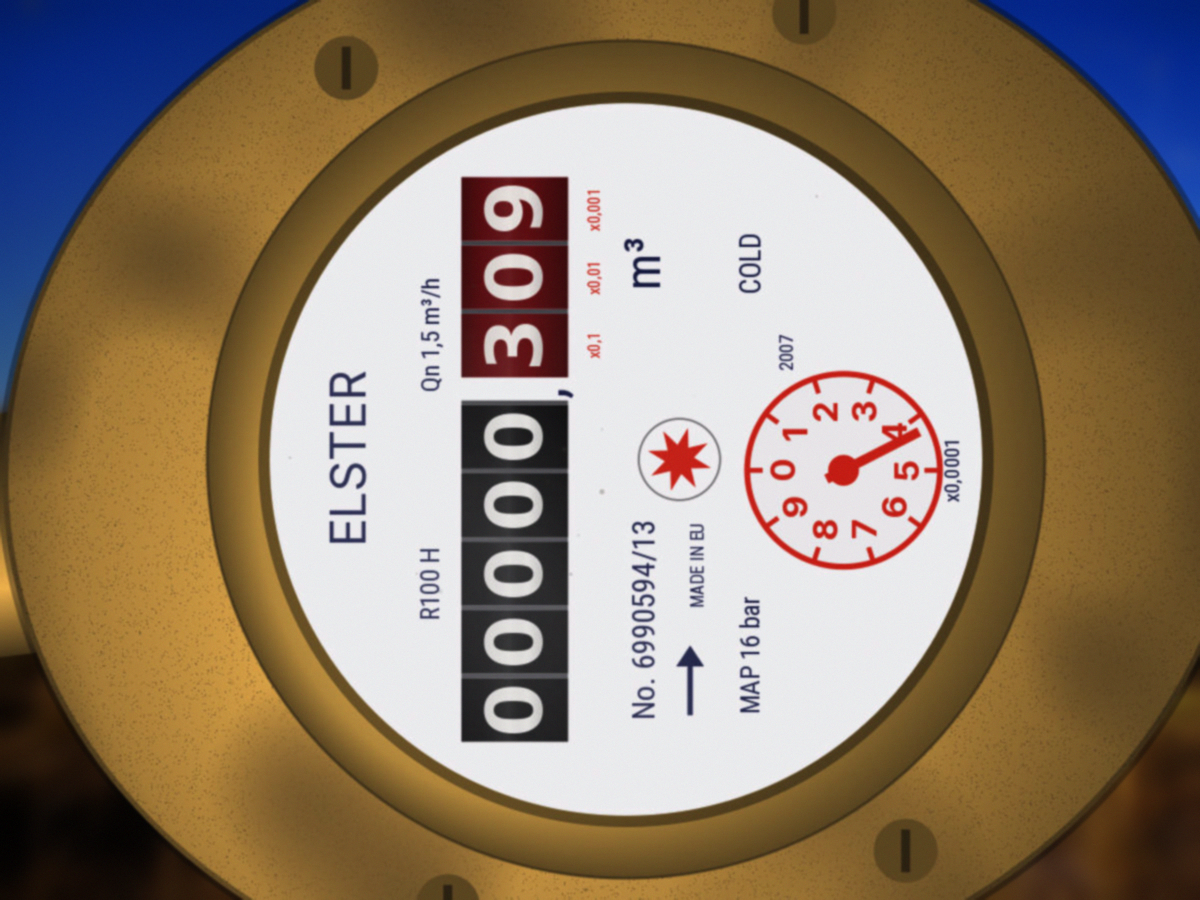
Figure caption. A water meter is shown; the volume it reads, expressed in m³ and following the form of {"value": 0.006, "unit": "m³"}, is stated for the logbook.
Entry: {"value": 0.3094, "unit": "m³"}
